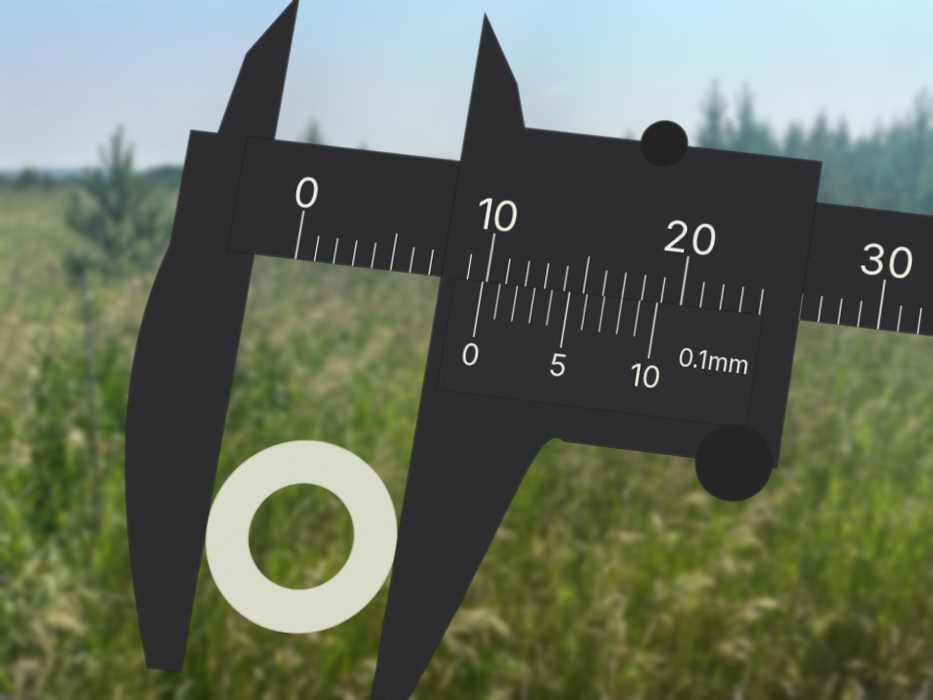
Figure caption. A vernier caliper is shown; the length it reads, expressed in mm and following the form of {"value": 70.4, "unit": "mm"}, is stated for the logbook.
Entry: {"value": 9.8, "unit": "mm"}
